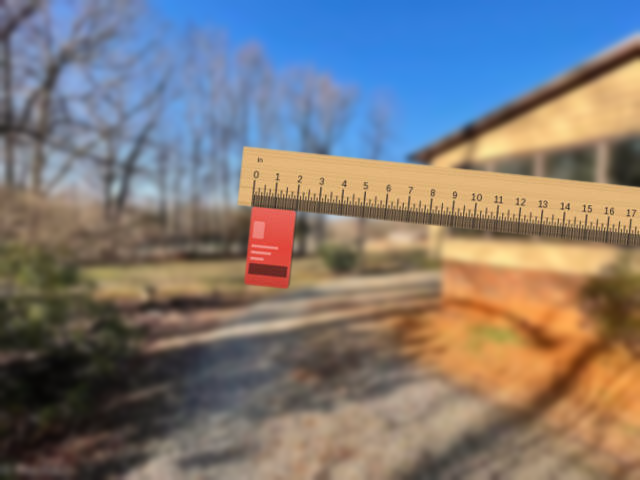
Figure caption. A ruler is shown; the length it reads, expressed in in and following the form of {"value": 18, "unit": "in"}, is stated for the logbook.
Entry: {"value": 2, "unit": "in"}
